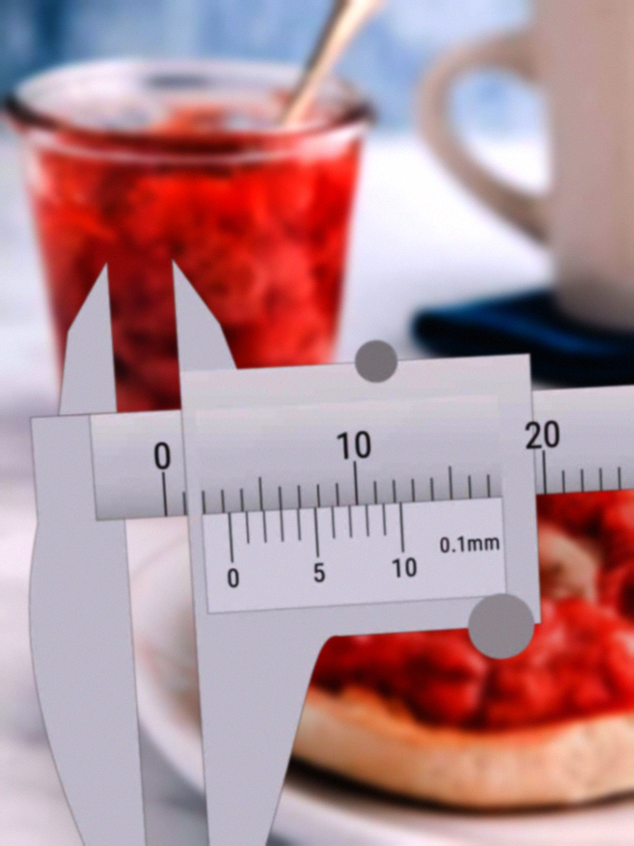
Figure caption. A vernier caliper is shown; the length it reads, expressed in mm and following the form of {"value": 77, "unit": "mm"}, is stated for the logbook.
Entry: {"value": 3.3, "unit": "mm"}
